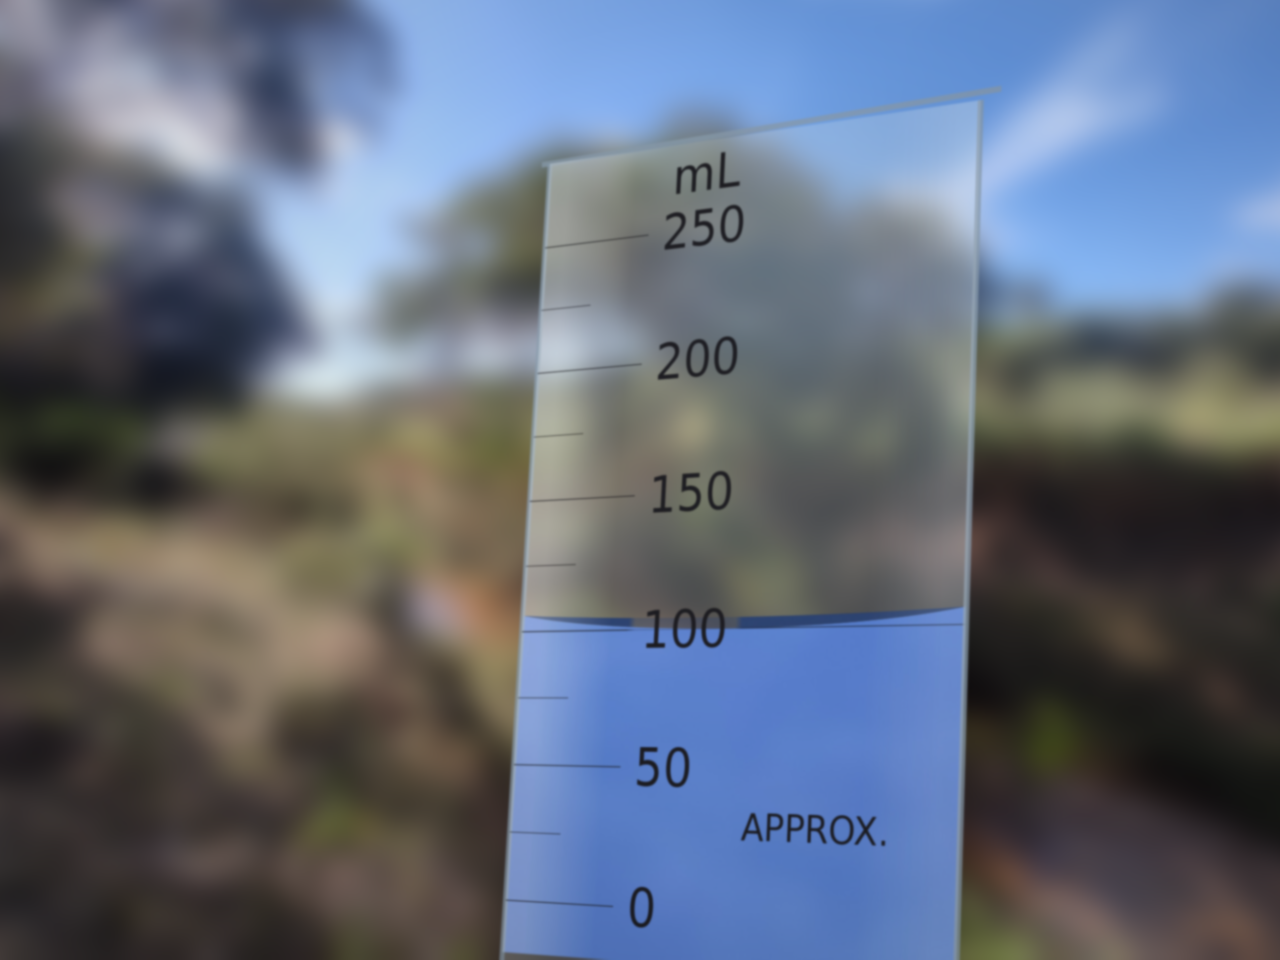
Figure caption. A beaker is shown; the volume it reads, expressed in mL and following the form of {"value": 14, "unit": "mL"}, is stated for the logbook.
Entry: {"value": 100, "unit": "mL"}
